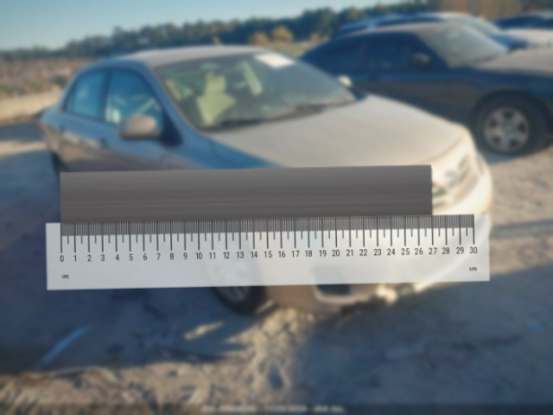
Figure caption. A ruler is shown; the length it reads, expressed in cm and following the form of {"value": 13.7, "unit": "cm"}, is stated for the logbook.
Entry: {"value": 27, "unit": "cm"}
